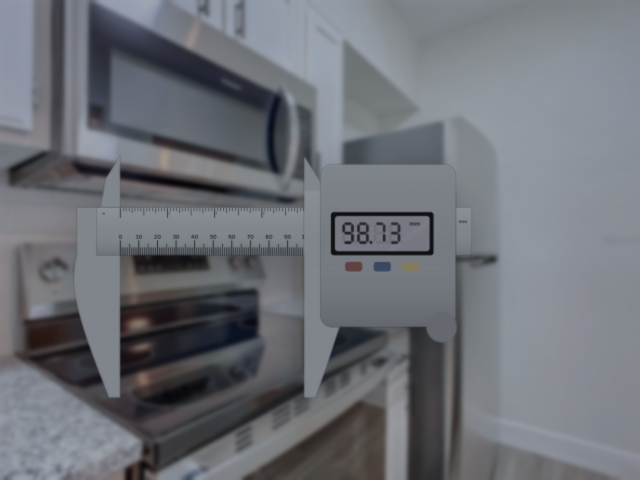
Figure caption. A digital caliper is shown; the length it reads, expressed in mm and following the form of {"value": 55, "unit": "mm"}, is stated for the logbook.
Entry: {"value": 98.73, "unit": "mm"}
